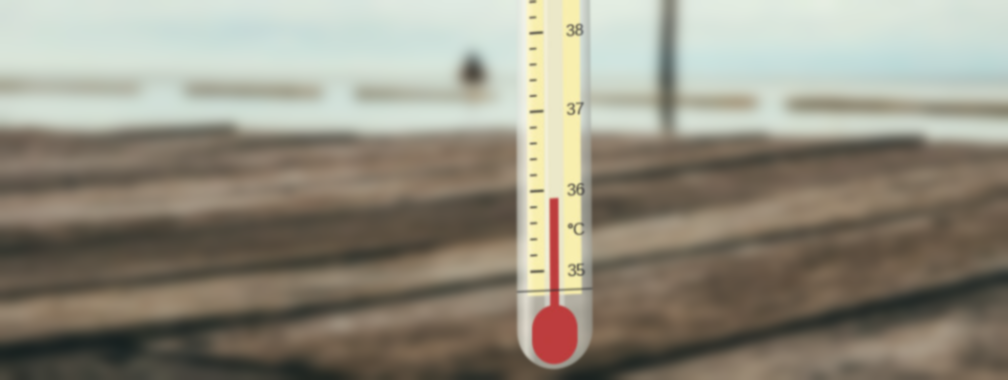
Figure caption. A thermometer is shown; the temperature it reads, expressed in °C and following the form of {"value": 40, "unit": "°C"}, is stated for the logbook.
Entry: {"value": 35.9, "unit": "°C"}
